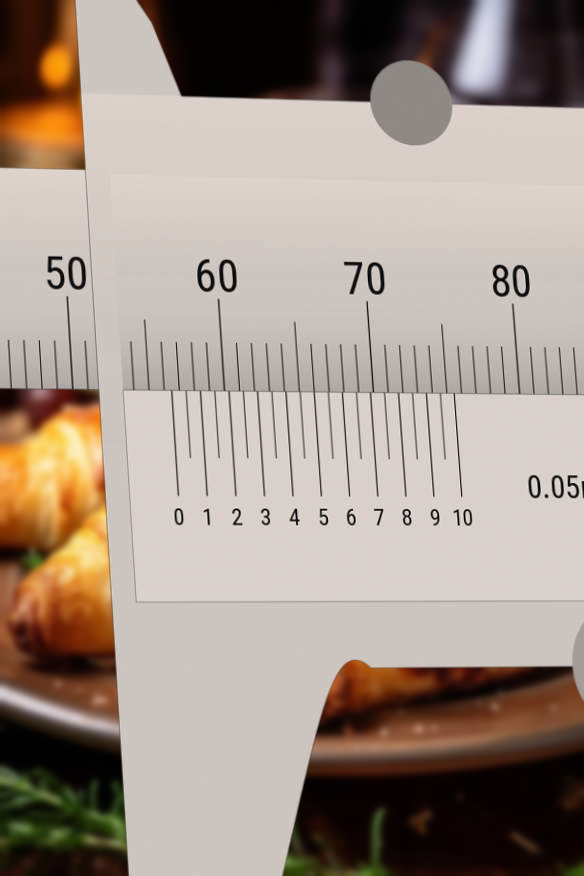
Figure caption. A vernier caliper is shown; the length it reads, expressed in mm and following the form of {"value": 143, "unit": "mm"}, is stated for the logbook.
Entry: {"value": 56.5, "unit": "mm"}
